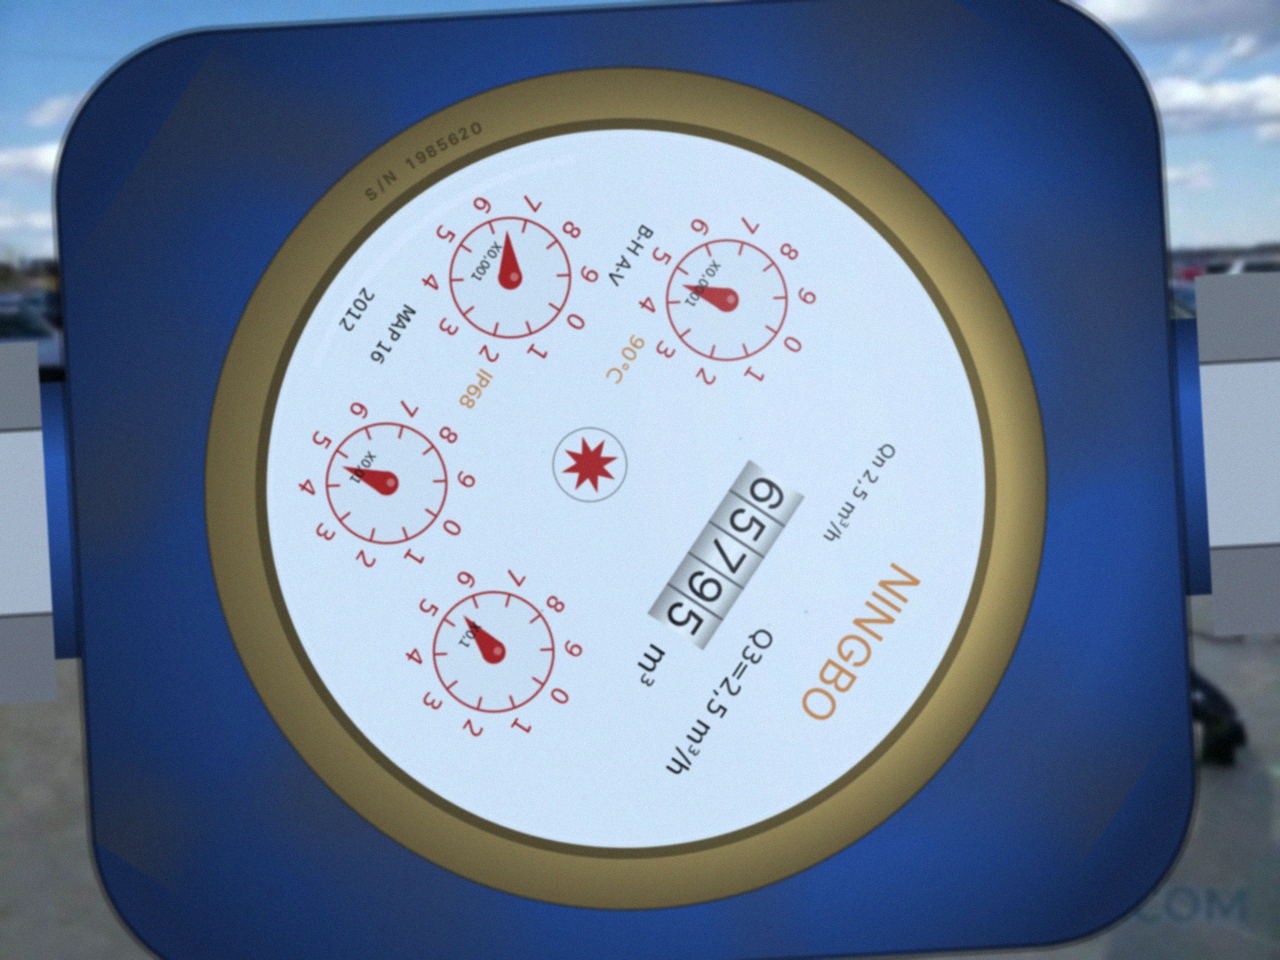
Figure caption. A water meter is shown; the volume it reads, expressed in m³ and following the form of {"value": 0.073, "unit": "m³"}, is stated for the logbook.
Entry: {"value": 65795.5464, "unit": "m³"}
